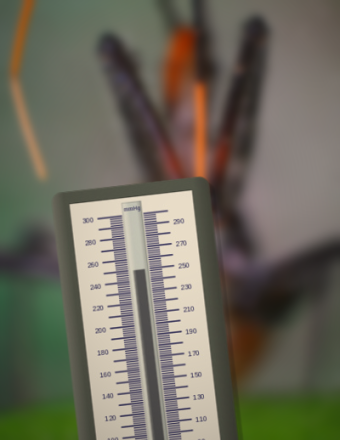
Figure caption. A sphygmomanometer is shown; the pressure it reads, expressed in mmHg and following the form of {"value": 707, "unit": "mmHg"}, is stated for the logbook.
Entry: {"value": 250, "unit": "mmHg"}
